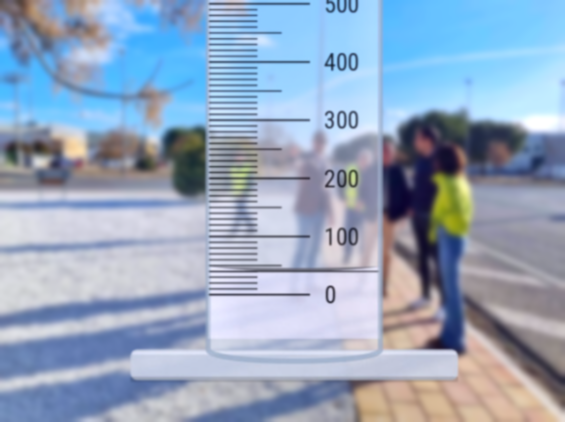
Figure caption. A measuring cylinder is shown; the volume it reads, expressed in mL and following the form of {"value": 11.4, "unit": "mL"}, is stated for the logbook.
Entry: {"value": 40, "unit": "mL"}
